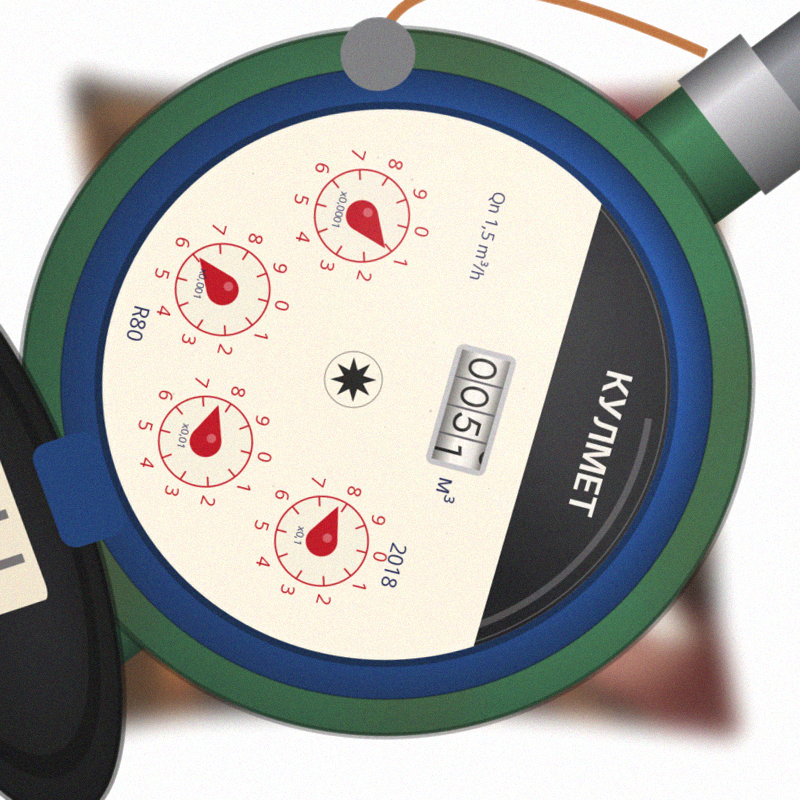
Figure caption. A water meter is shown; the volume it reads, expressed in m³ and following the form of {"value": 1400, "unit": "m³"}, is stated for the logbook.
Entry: {"value": 50.7761, "unit": "m³"}
